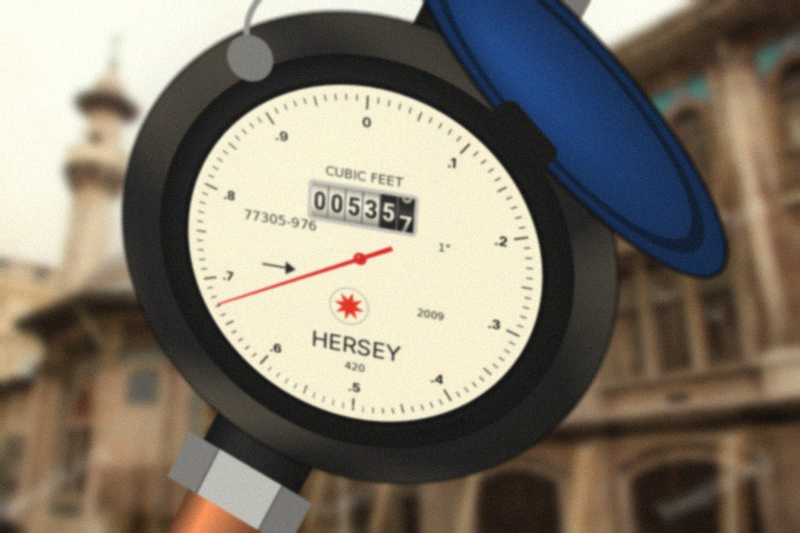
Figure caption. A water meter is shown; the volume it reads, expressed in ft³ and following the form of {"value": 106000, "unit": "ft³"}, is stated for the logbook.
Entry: {"value": 5356.67, "unit": "ft³"}
